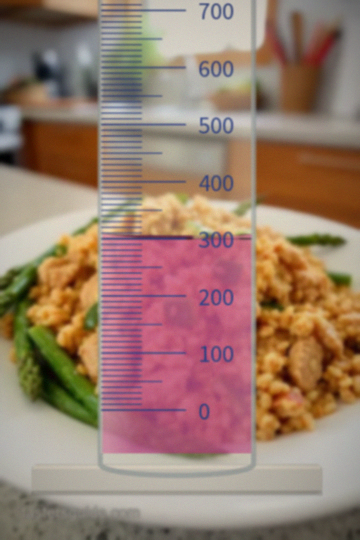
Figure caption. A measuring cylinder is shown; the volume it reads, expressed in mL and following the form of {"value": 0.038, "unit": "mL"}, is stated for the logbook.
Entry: {"value": 300, "unit": "mL"}
